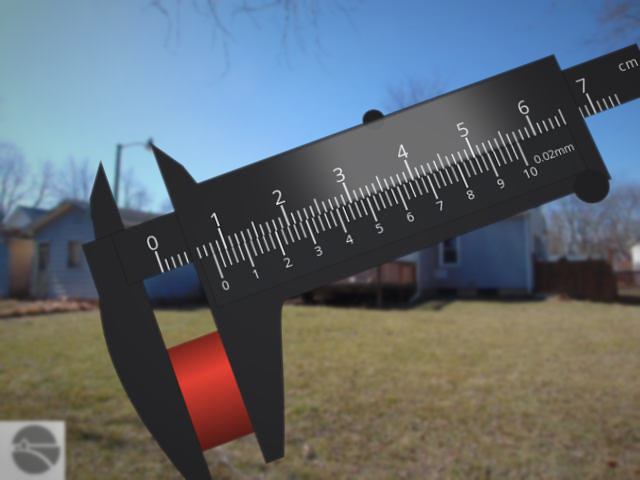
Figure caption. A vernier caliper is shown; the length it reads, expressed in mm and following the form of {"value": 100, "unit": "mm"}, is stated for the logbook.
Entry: {"value": 8.0, "unit": "mm"}
